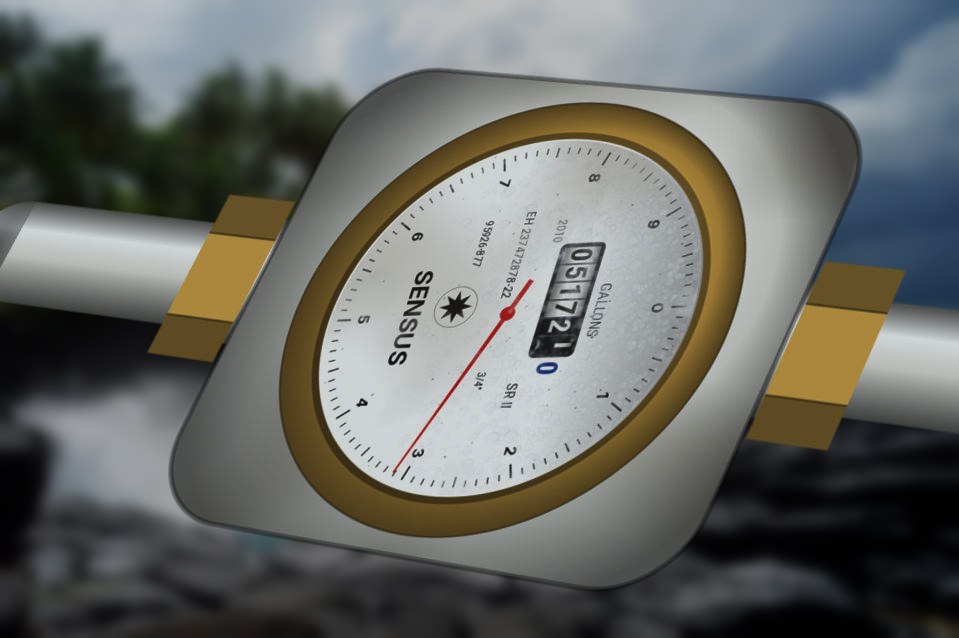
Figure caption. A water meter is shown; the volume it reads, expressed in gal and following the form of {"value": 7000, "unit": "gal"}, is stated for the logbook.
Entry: {"value": 517213.1, "unit": "gal"}
